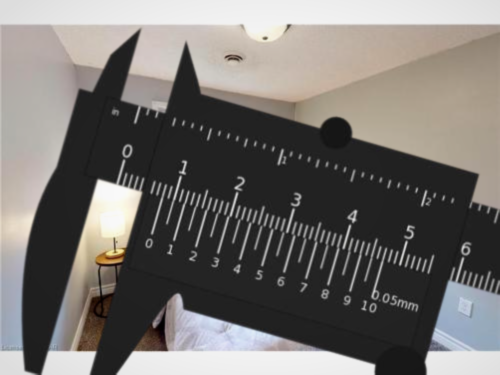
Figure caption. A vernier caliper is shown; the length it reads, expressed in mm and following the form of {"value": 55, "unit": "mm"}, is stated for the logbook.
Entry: {"value": 8.0, "unit": "mm"}
